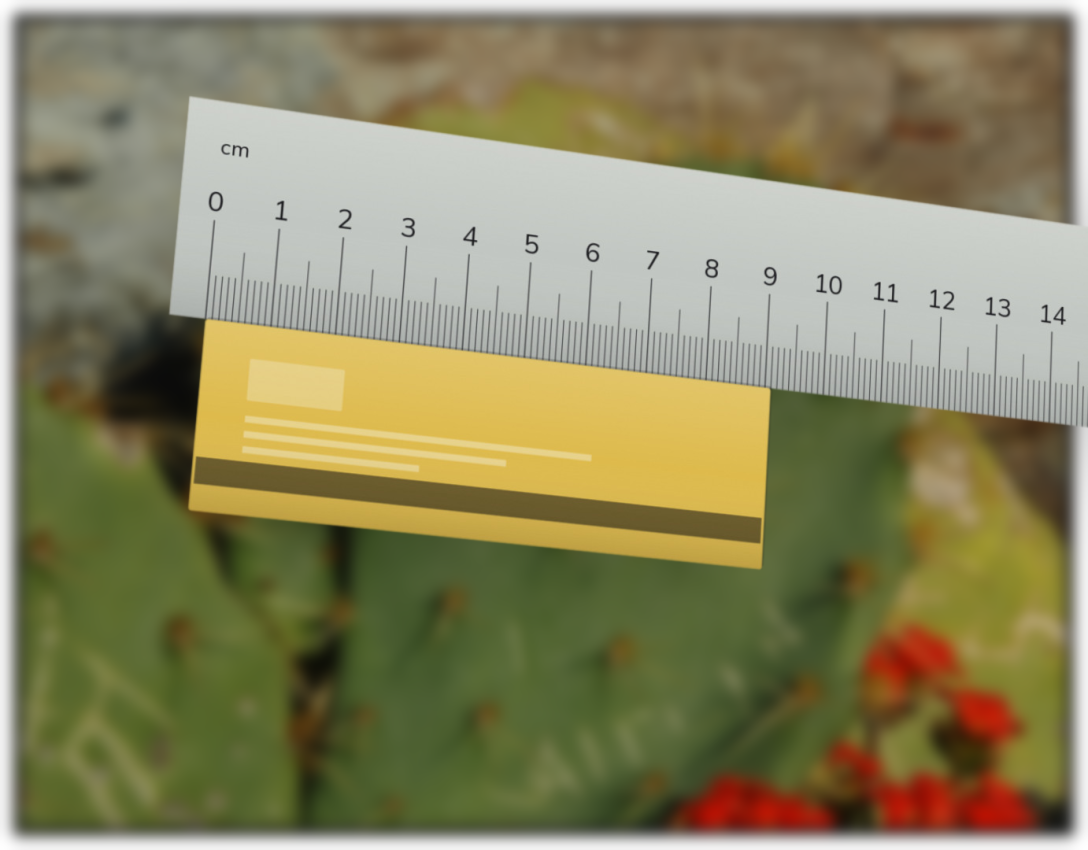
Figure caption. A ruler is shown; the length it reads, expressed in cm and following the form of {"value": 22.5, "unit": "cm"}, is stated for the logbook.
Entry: {"value": 9.1, "unit": "cm"}
